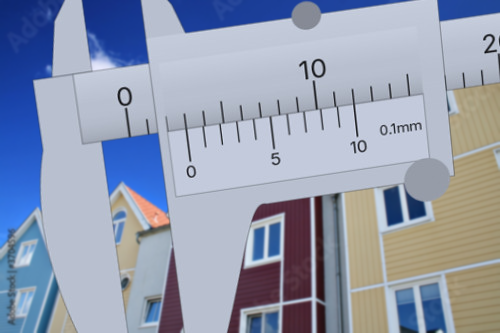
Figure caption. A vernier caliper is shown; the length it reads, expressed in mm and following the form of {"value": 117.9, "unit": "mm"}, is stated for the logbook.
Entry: {"value": 3.0, "unit": "mm"}
